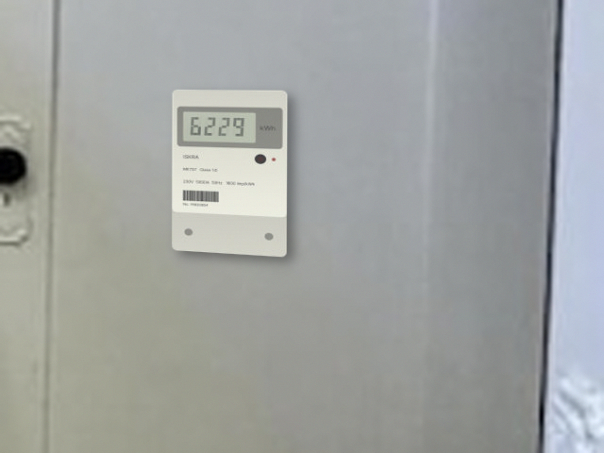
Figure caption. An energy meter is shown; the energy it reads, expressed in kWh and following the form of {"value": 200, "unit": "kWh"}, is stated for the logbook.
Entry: {"value": 6229, "unit": "kWh"}
